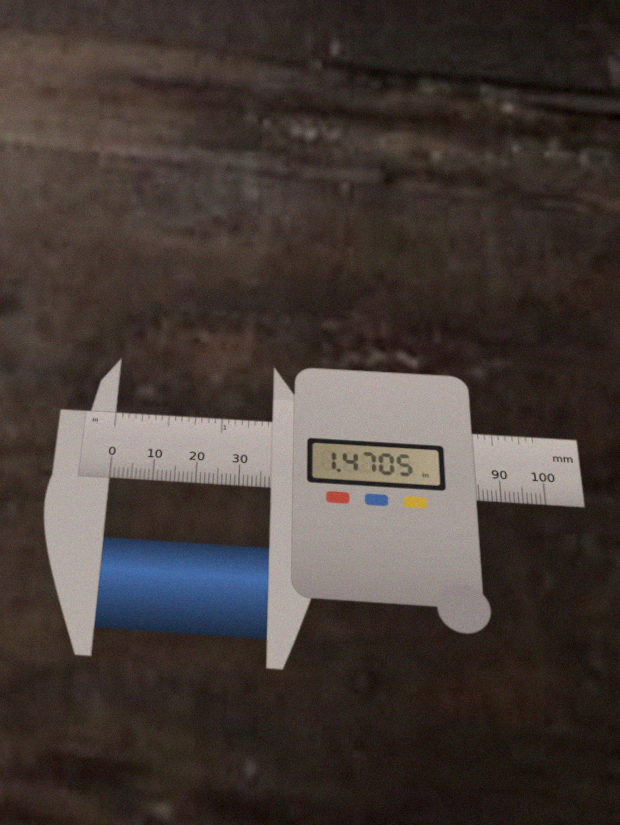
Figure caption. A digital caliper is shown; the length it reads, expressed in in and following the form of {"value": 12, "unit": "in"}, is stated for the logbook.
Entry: {"value": 1.4705, "unit": "in"}
